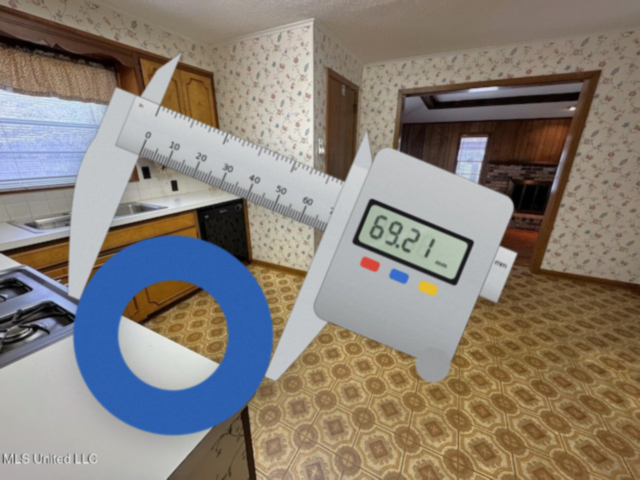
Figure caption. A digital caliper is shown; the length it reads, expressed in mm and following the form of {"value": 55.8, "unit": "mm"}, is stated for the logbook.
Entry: {"value": 69.21, "unit": "mm"}
